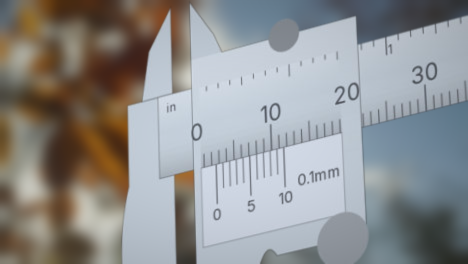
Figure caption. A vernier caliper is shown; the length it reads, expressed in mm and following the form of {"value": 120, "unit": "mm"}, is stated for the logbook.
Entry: {"value": 2.6, "unit": "mm"}
